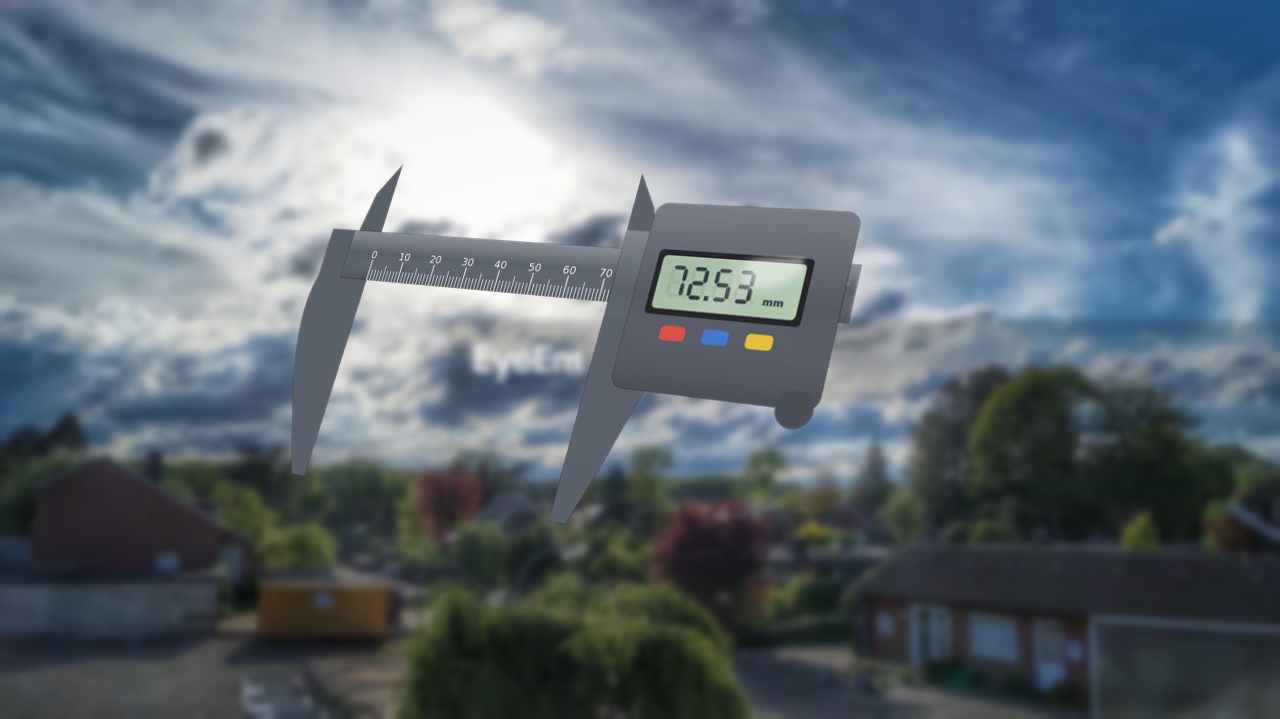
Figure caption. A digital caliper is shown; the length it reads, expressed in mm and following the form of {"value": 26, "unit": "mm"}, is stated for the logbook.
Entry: {"value": 72.53, "unit": "mm"}
